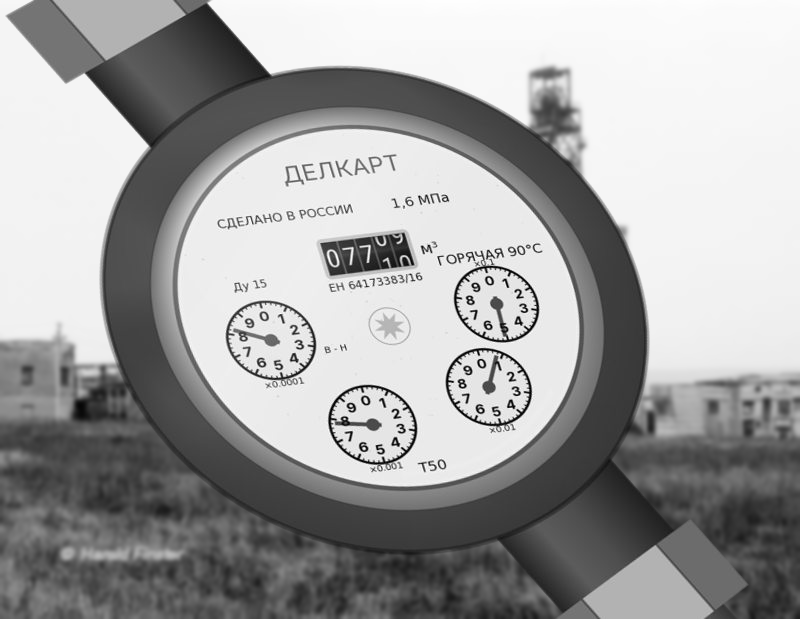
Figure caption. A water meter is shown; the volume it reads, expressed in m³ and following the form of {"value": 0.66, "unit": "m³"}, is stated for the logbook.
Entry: {"value": 7709.5078, "unit": "m³"}
